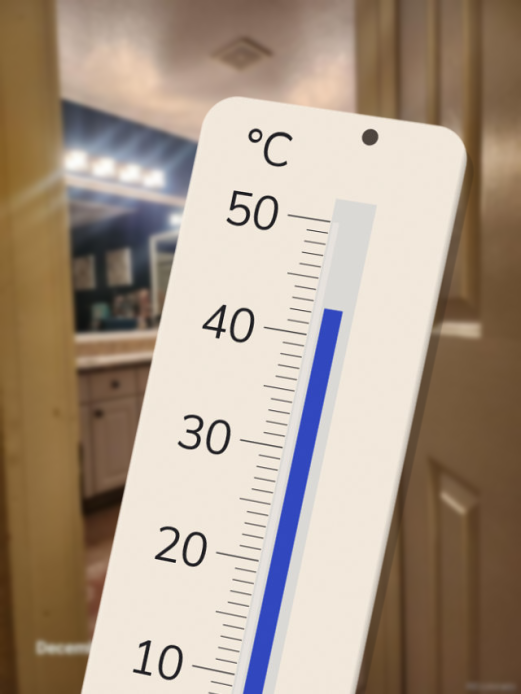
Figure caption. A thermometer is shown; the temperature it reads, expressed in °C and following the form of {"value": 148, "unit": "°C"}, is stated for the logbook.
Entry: {"value": 42.5, "unit": "°C"}
